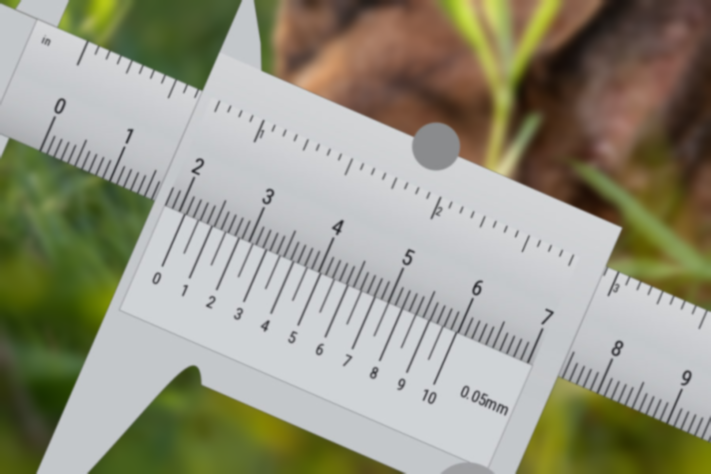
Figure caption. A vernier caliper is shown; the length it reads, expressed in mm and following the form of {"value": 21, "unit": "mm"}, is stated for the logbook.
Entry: {"value": 20.8, "unit": "mm"}
